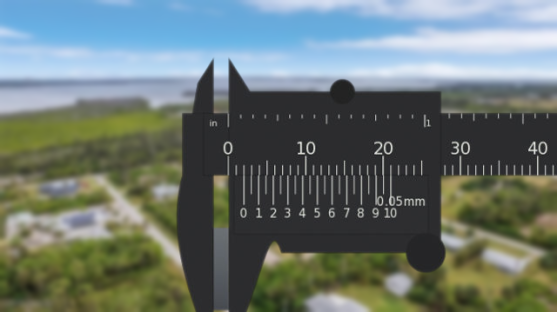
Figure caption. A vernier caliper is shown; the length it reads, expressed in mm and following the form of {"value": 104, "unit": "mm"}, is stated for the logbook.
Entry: {"value": 2.0, "unit": "mm"}
